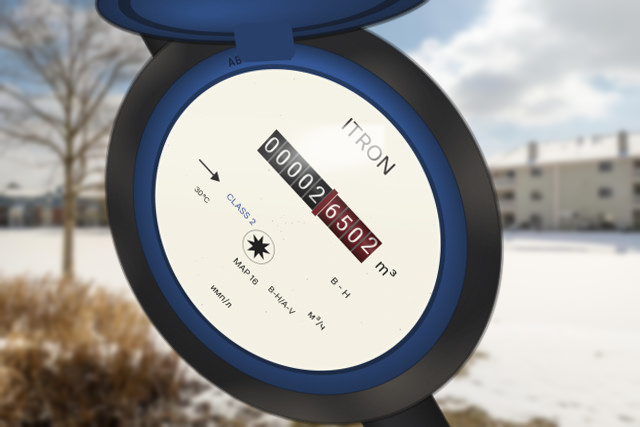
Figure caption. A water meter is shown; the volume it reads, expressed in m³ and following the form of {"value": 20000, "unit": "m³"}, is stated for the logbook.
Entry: {"value": 2.6502, "unit": "m³"}
